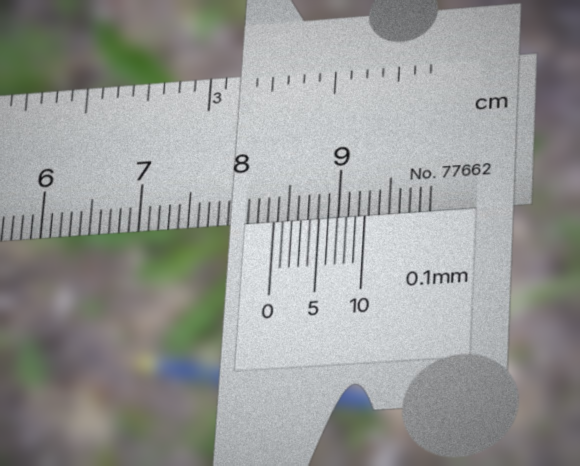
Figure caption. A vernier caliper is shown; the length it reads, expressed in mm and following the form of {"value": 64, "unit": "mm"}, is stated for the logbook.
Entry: {"value": 83.6, "unit": "mm"}
